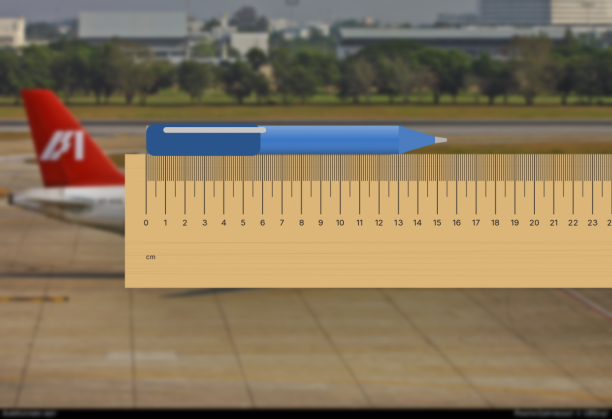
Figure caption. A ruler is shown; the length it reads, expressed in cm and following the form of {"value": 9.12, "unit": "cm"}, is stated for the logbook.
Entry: {"value": 15.5, "unit": "cm"}
